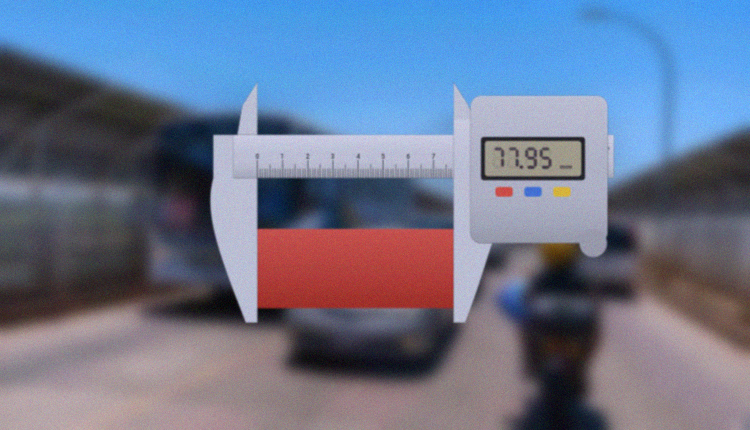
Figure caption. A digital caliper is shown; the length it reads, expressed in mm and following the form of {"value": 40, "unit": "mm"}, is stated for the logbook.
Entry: {"value": 77.95, "unit": "mm"}
